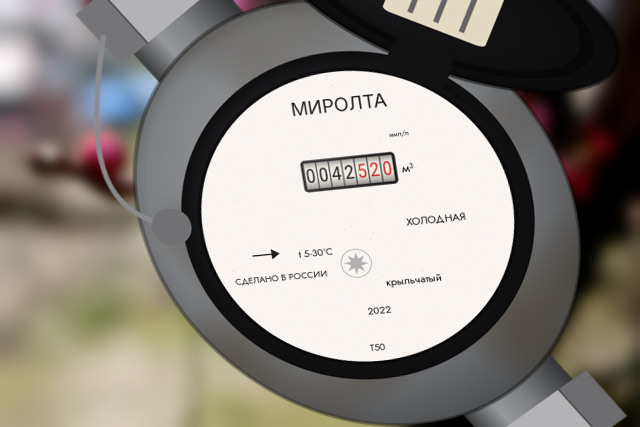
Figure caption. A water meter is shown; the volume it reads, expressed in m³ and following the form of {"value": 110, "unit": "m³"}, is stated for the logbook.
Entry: {"value": 42.520, "unit": "m³"}
